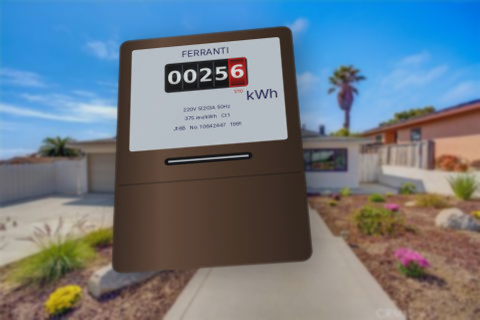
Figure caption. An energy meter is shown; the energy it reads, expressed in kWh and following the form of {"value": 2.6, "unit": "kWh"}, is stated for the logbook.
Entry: {"value": 25.6, "unit": "kWh"}
